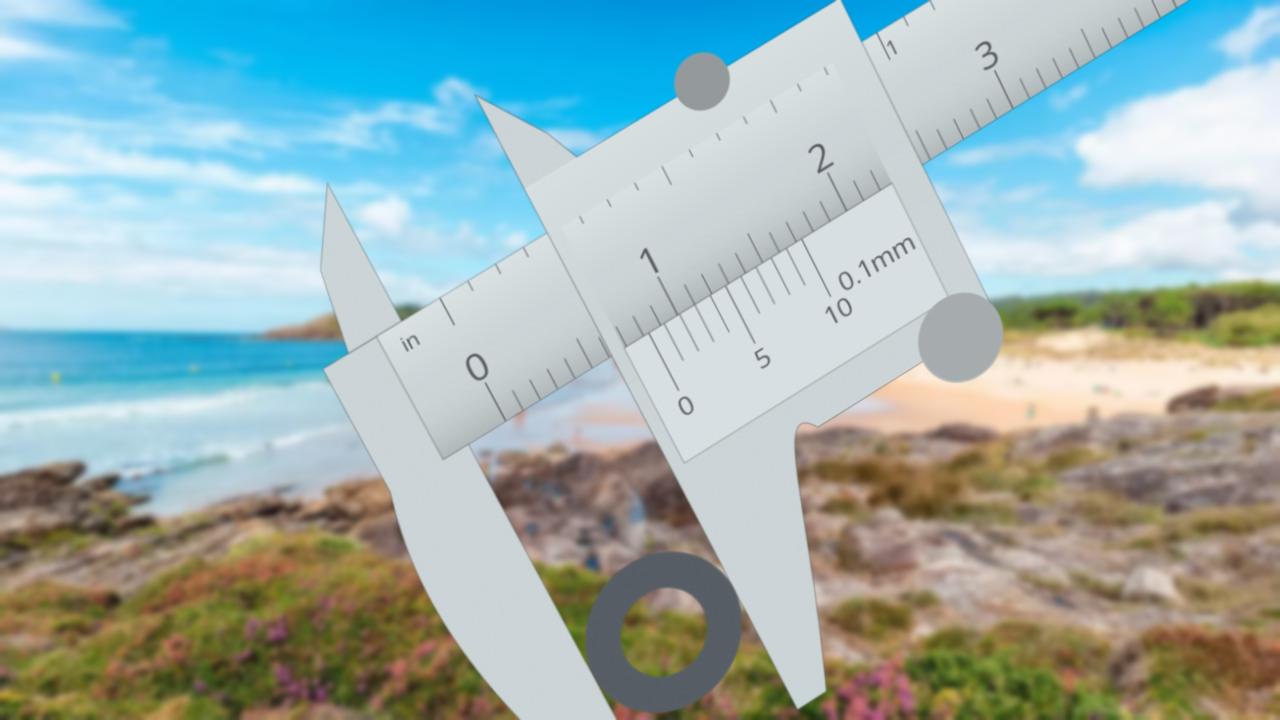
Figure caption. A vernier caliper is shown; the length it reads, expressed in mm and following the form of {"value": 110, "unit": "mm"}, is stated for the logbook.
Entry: {"value": 8.3, "unit": "mm"}
